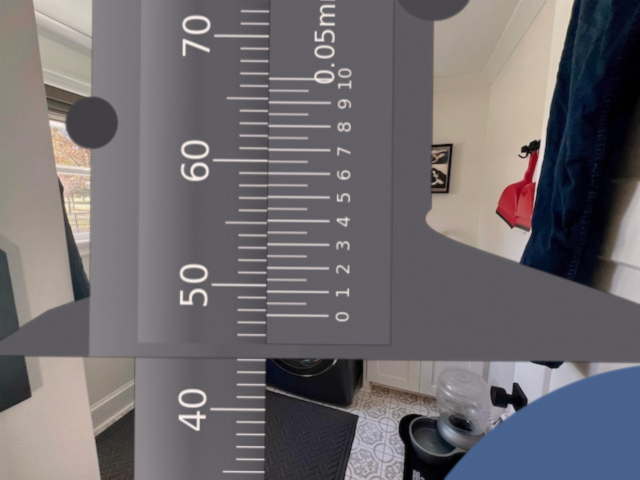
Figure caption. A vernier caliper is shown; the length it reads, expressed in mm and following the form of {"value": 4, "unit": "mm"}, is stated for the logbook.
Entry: {"value": 47.6, "unit": "mm"}
